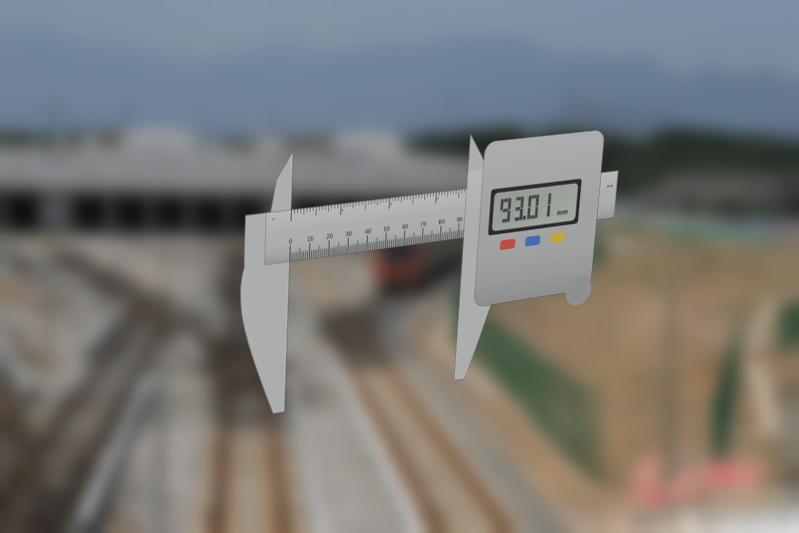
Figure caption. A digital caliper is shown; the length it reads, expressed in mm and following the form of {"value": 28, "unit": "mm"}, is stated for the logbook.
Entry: {"value": 93.01, "unit": "mm"}
